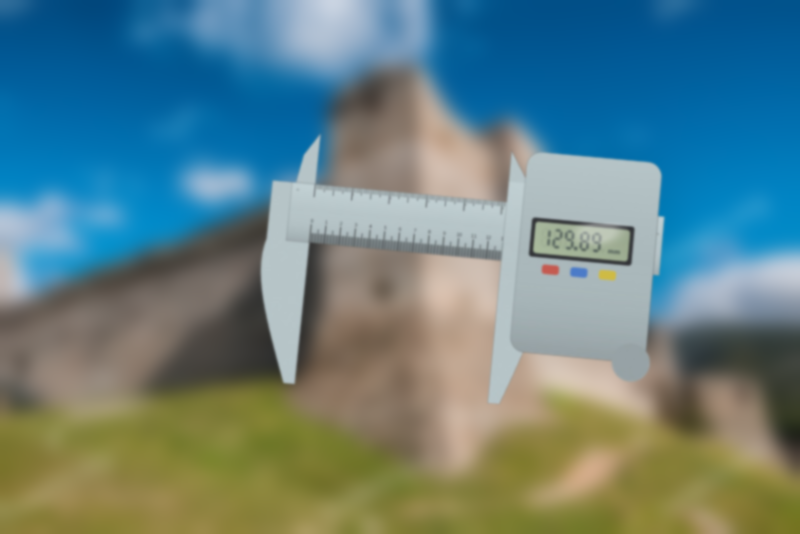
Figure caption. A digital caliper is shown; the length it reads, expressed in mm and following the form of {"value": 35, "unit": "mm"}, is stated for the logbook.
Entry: {"value": 129.89, "unit": "mm"}
